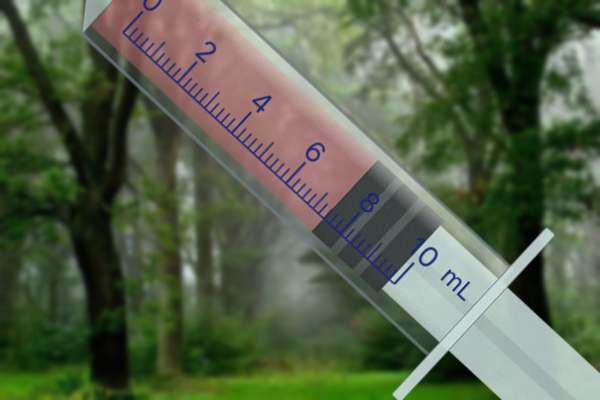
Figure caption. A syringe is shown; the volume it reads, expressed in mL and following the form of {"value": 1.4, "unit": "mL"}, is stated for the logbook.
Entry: {"value": 7.4, "unit": "mL"}
